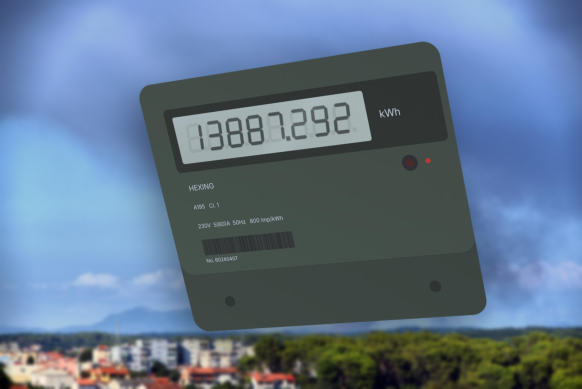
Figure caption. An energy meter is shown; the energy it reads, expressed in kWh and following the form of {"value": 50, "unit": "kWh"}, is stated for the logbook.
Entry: {"value": 13887.292, "unit": "kWh"}
